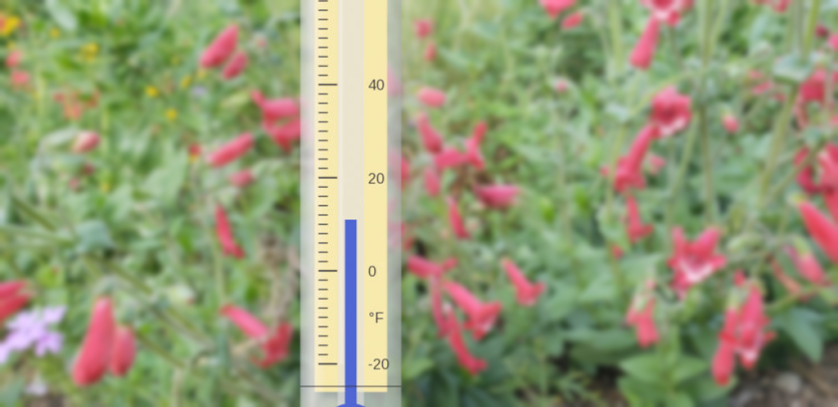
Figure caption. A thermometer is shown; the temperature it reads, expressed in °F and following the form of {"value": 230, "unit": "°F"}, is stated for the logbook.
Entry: {"value": 11, "unit": "°F"}
